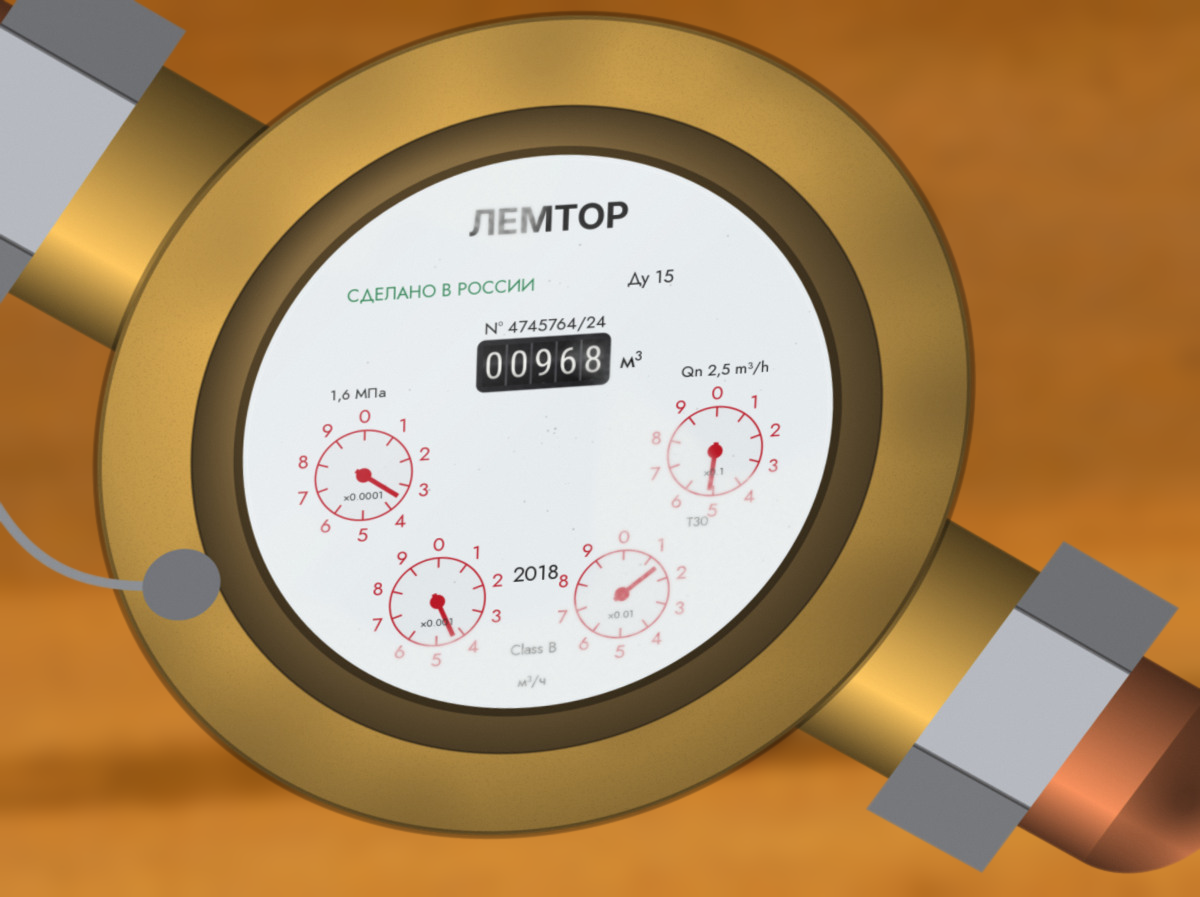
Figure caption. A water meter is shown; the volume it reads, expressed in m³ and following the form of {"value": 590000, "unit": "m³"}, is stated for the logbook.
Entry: {"value": 968.5143, "unit": "m³"}
